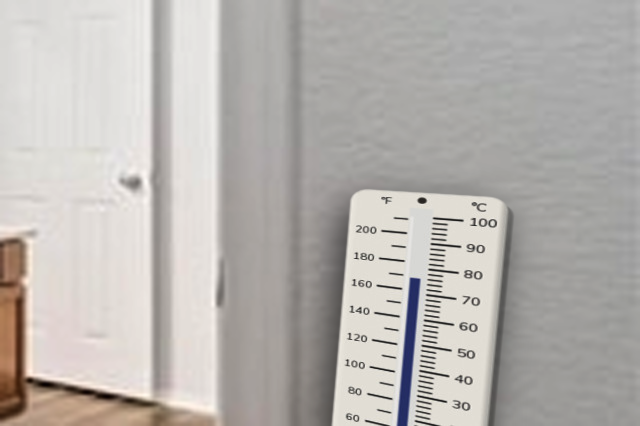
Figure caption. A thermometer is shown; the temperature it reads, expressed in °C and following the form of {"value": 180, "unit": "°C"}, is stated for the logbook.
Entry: {"value": 76, "unit": "°C"}
